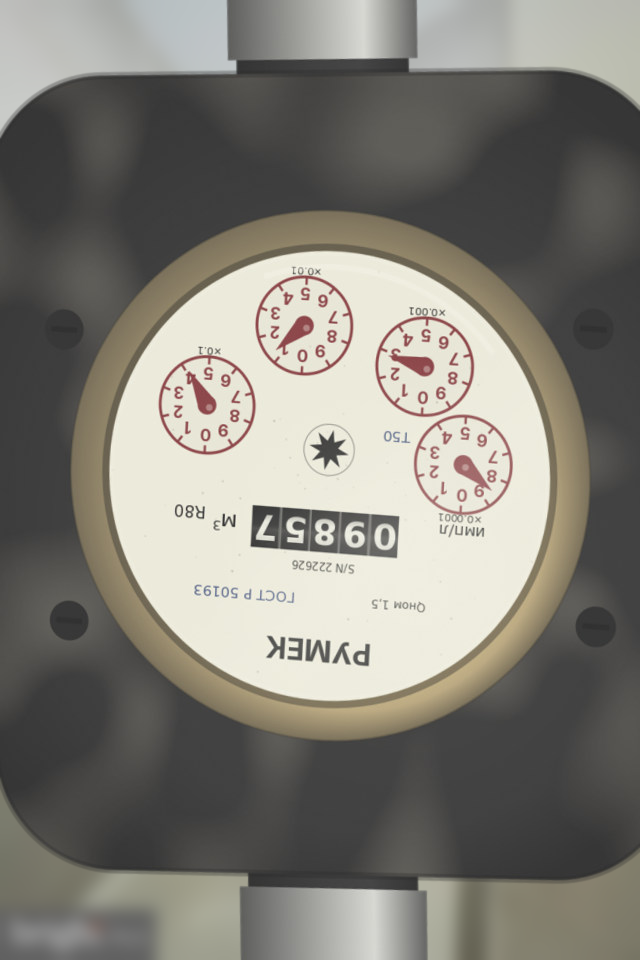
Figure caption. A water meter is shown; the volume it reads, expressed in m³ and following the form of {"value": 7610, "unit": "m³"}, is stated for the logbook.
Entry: {"value": 9857.4128, "unit": "m³"}
